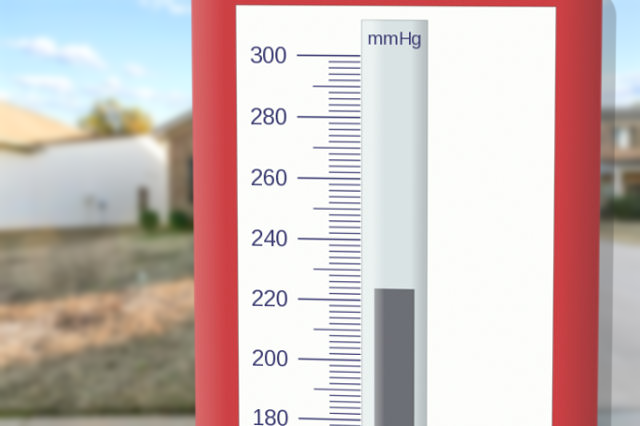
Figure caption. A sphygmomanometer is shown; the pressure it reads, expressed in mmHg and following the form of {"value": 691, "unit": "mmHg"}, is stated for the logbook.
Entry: {"value": 224, "unit": "mmHg"}
